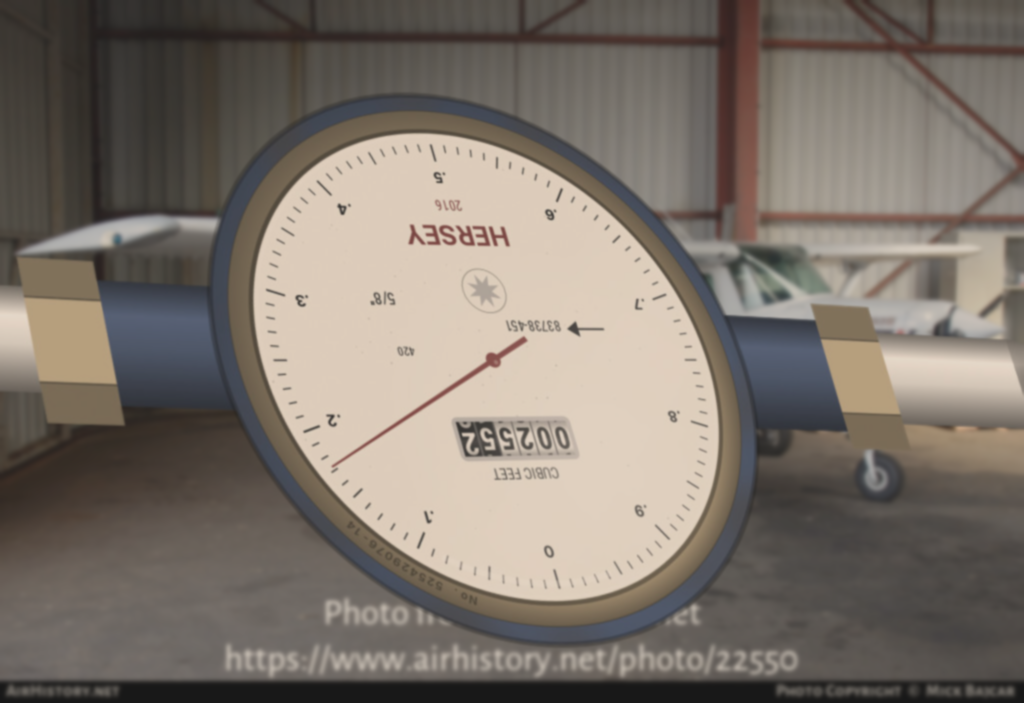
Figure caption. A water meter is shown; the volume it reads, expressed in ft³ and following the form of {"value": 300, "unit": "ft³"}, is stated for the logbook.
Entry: {"value": 2552.17, "unit": "ft³"}
